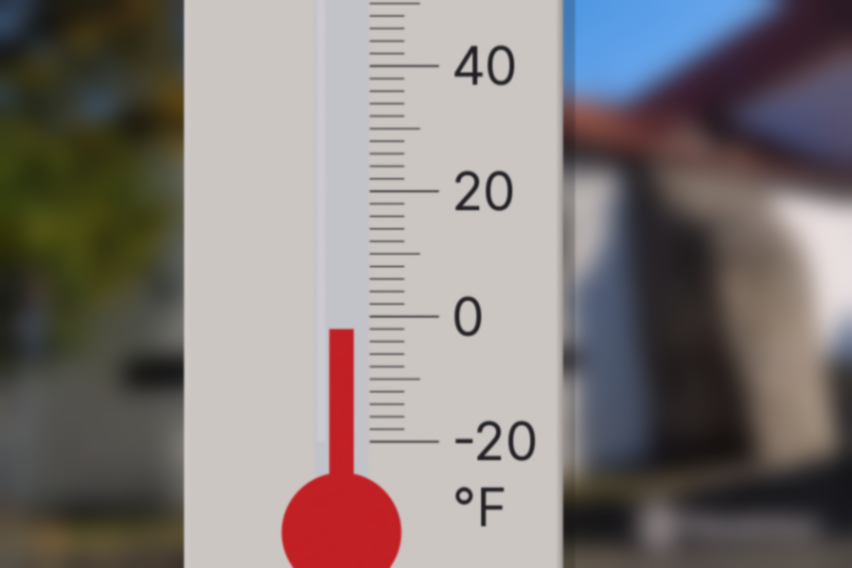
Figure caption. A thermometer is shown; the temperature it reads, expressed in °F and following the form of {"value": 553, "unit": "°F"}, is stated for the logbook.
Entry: {"value": -2, "unit": "°F"}
